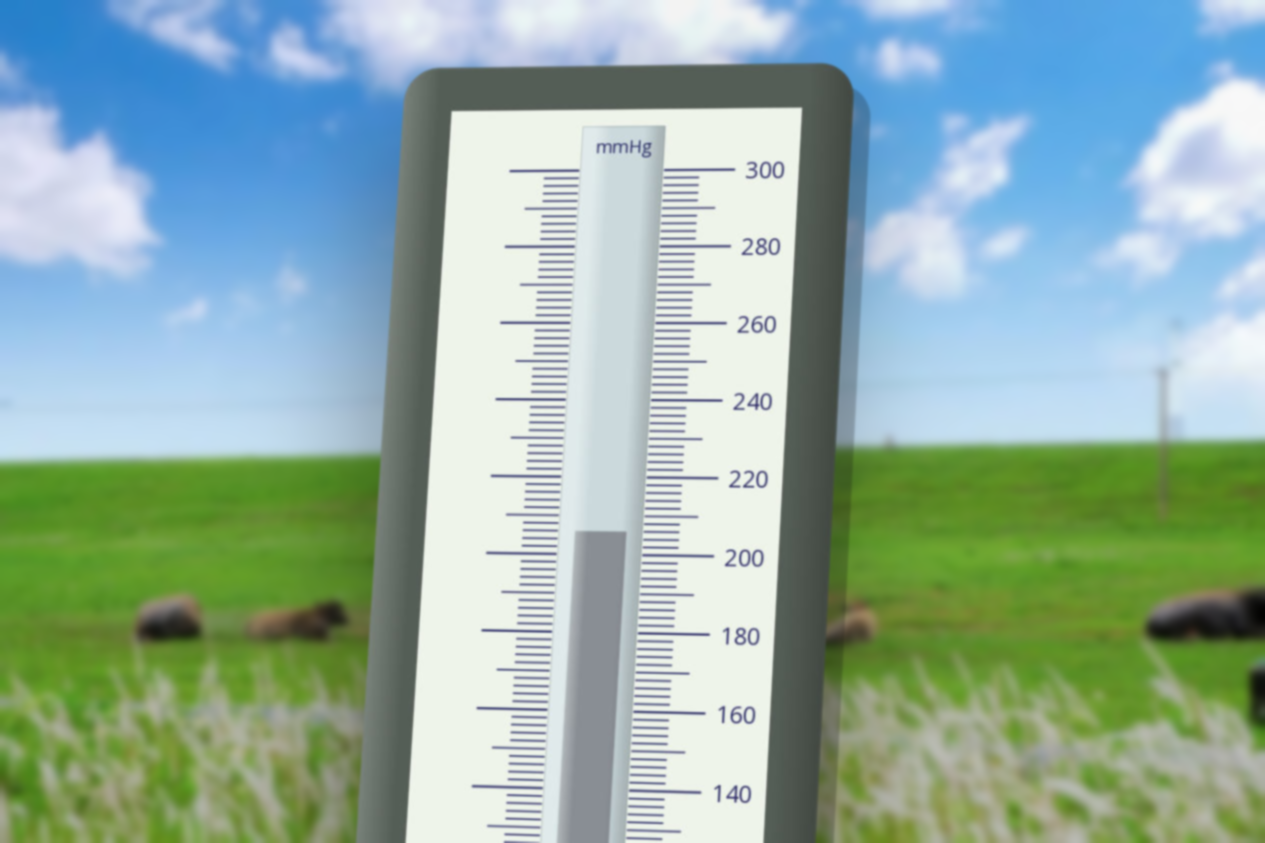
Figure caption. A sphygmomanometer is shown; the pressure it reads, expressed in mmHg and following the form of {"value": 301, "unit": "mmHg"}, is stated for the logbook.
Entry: {"value": 206, "unit": "mmHg"}
